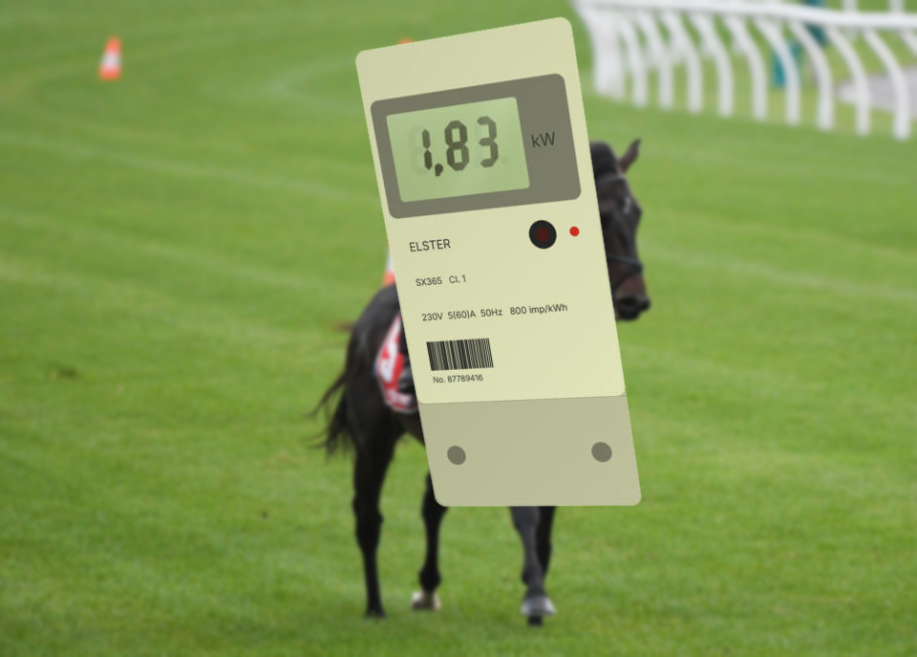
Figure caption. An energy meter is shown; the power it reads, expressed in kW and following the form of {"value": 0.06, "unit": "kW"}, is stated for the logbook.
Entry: {"value": 1.83, "unit": "kW"}
